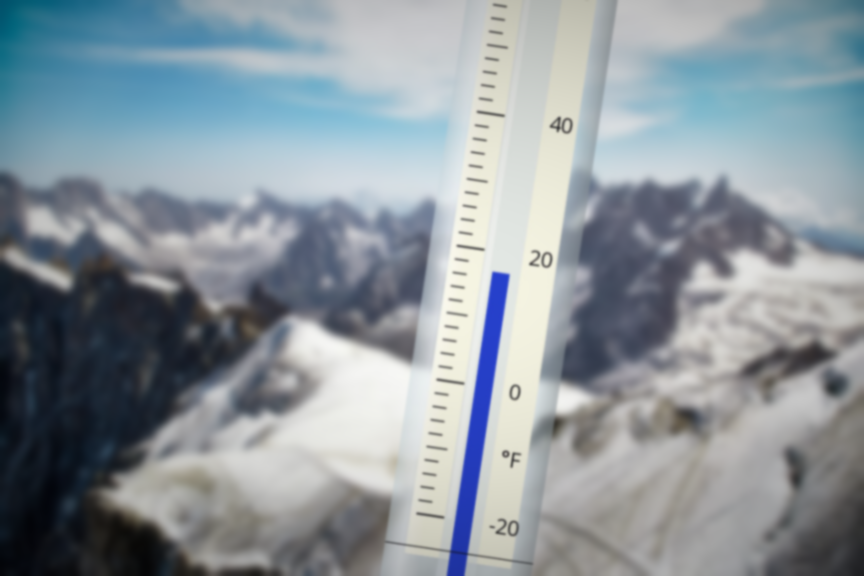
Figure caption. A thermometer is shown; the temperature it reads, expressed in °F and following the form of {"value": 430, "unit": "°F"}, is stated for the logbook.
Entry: {"value": 17, "unit": "°F"}
